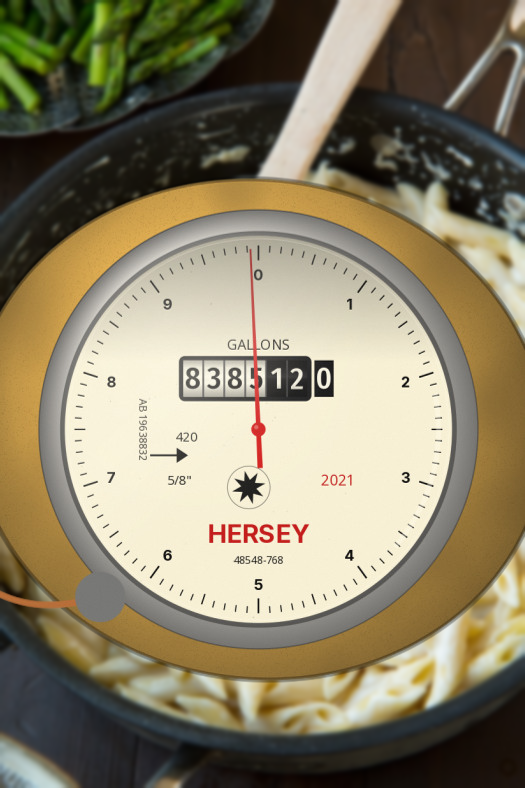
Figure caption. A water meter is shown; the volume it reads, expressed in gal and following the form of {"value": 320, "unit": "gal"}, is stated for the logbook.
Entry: {"value": 8385119.9, "unit": "gal"}
